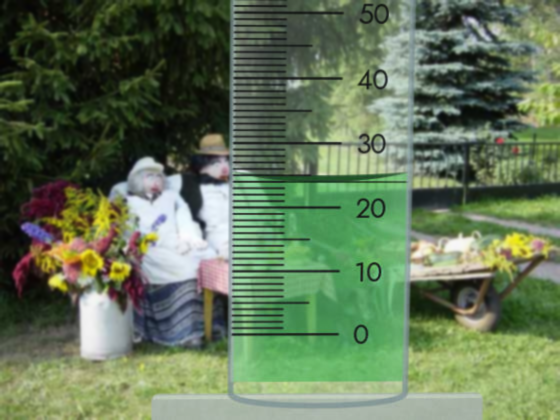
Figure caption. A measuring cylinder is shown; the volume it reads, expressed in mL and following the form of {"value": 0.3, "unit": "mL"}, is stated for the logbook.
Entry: {"value": 24, "unit": "mL"}
